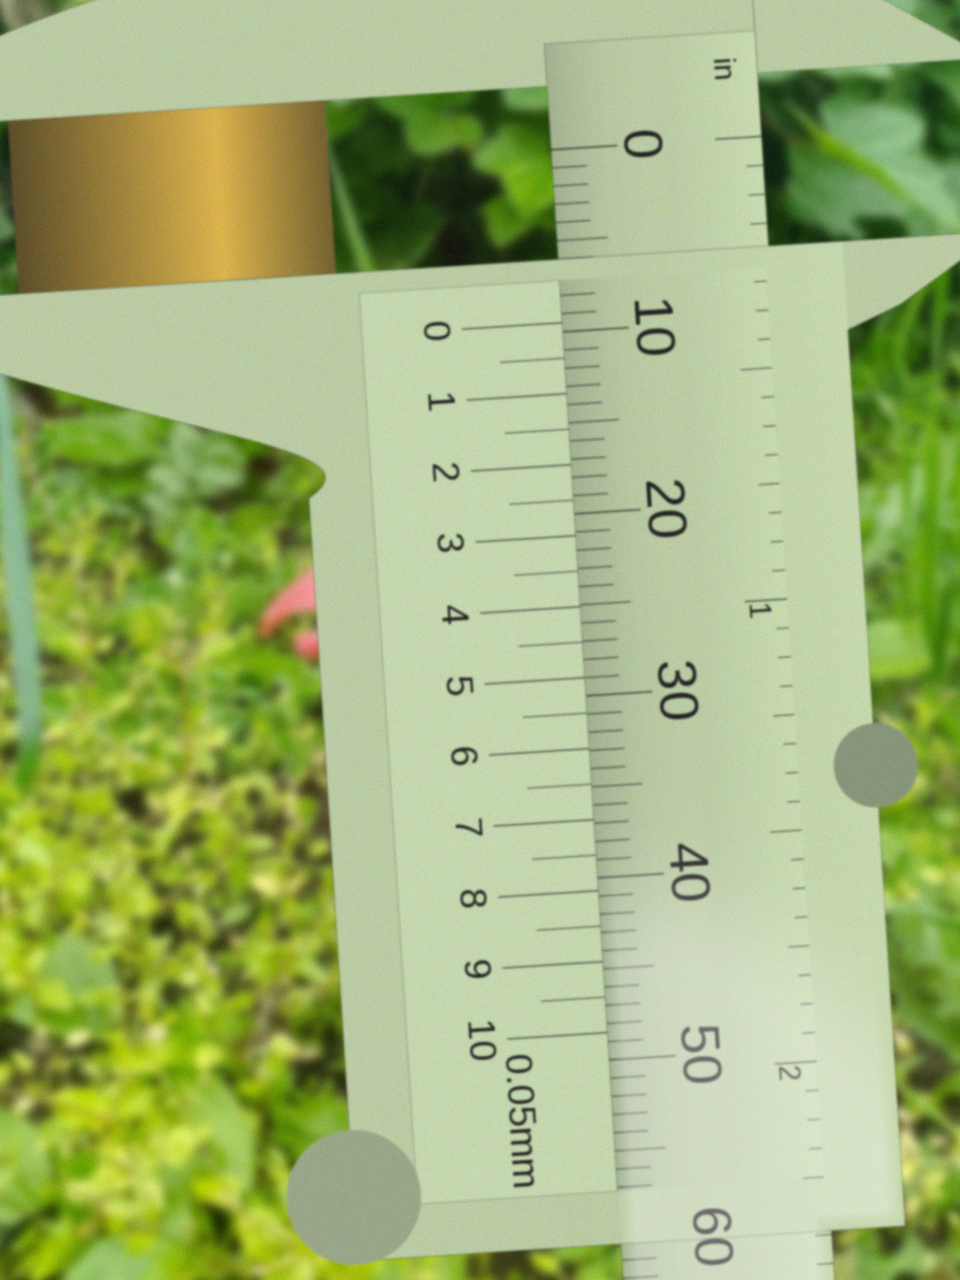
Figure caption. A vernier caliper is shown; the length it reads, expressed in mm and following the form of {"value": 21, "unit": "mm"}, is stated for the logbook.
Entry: {"value": 9.5, "unit": "mm"}
